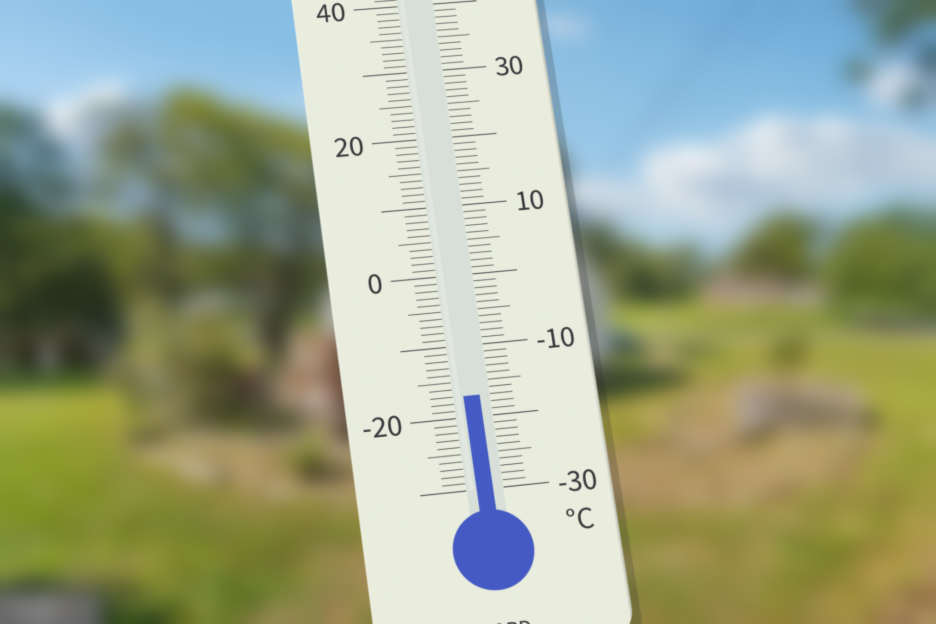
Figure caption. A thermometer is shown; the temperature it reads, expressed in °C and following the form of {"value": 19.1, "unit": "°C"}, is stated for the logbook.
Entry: {"value": -17, "unit": "°C"}
